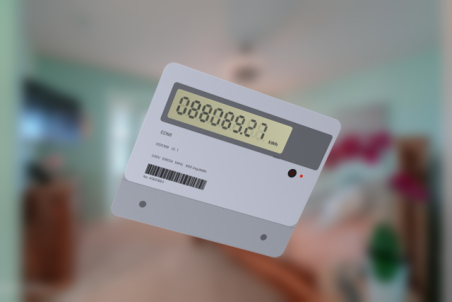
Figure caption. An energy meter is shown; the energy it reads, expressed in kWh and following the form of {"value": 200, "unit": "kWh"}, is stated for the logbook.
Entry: {"value": 88089.27, "unit": "kWh"}
